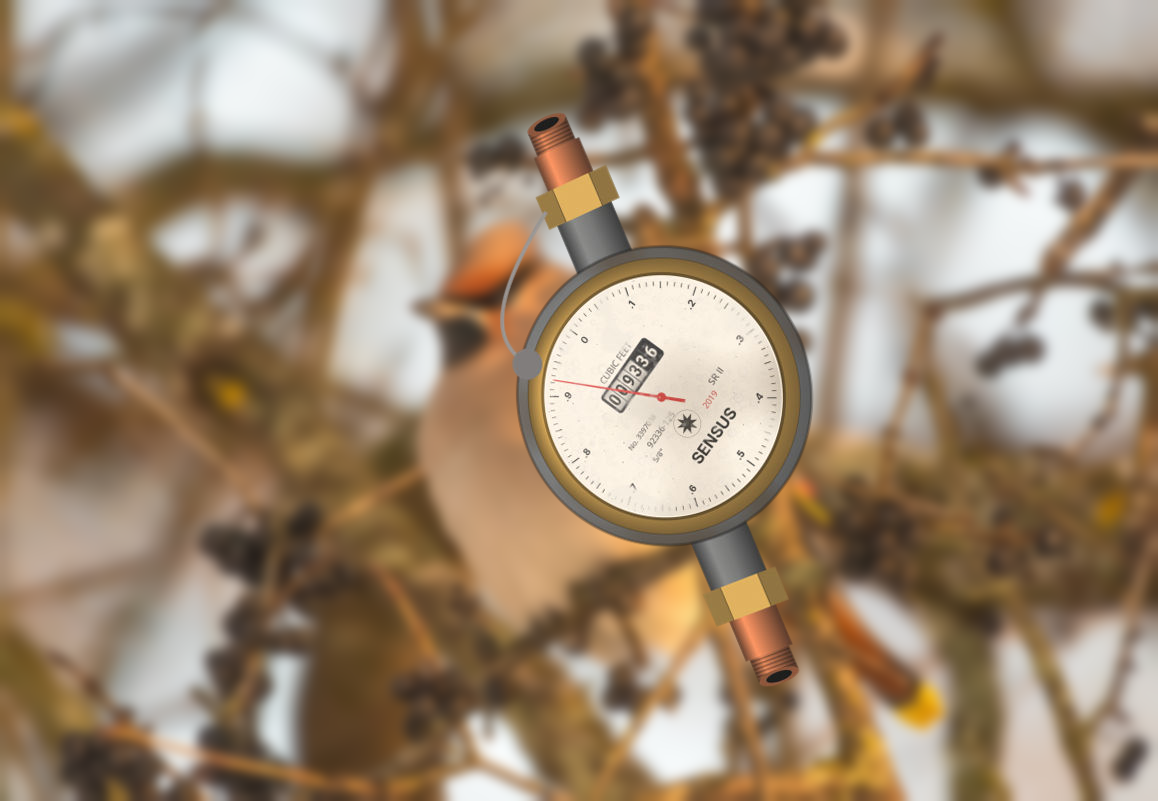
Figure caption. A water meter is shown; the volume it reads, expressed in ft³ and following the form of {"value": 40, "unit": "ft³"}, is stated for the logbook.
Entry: {"value": 9335.92, "unit": "ft³"}
